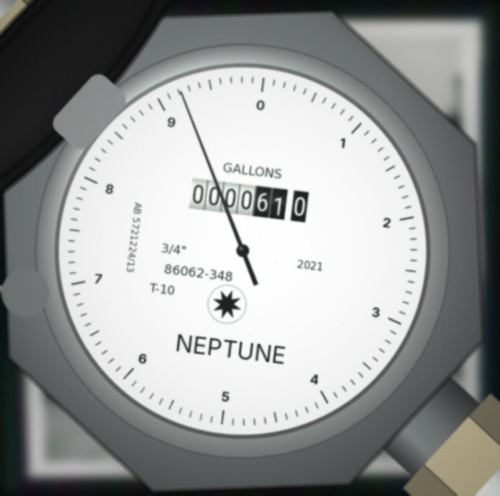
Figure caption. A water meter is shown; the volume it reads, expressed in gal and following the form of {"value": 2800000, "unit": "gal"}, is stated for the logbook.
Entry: {"value": 609.2, "unit": "gal"}
